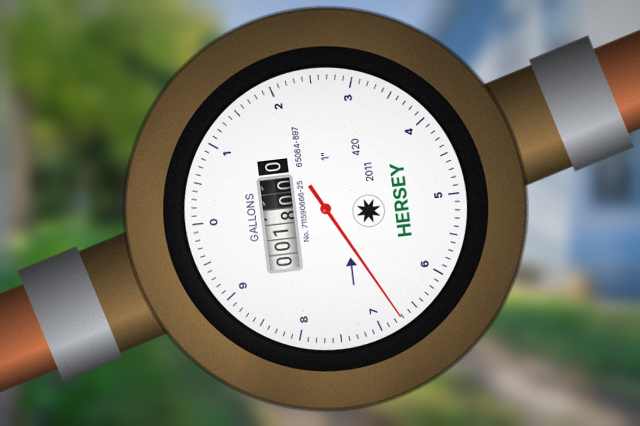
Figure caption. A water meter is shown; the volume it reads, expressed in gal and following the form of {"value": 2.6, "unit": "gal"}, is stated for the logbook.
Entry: {"value": 17996.7, "unit": "gal"}
